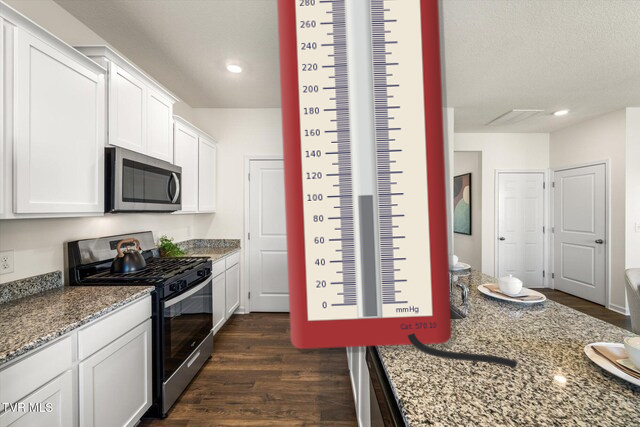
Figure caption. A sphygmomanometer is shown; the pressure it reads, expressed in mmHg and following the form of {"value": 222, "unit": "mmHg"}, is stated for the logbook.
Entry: {"value": 100, "unit": "mmHg"}
